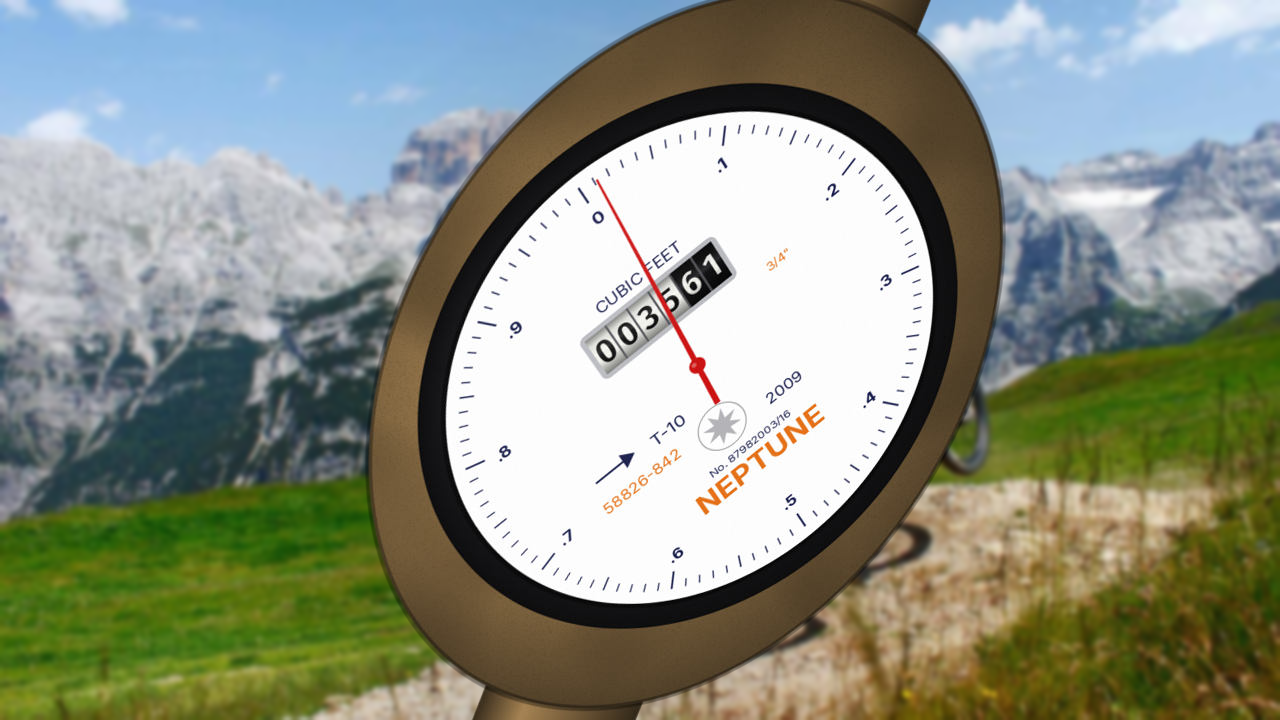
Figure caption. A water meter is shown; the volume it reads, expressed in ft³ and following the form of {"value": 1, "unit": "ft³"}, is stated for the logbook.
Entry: {"value": 3561.01, "unit": "ft³"}
